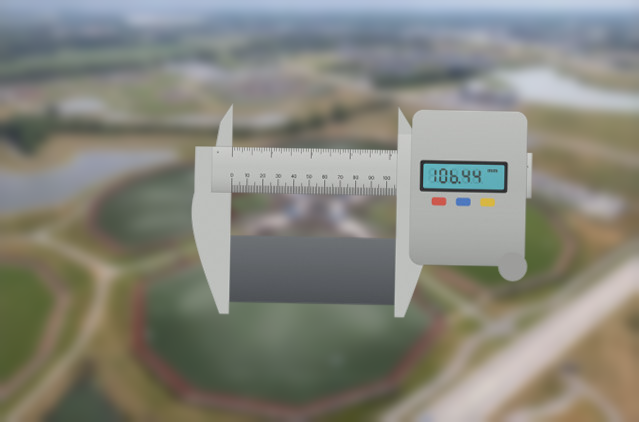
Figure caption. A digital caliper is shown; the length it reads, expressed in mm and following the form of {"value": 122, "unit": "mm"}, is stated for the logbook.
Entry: {"value": 106.44, "unit": "mm"}
